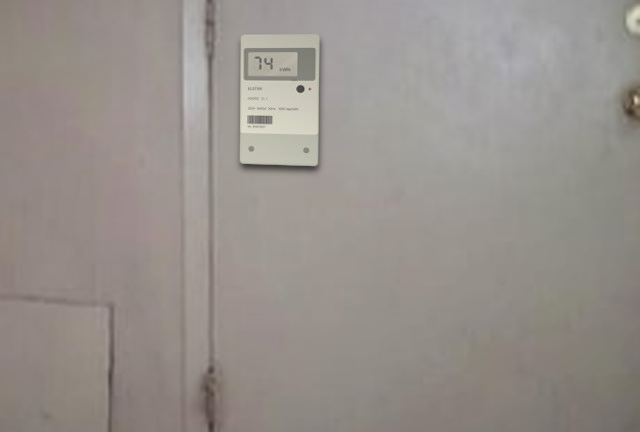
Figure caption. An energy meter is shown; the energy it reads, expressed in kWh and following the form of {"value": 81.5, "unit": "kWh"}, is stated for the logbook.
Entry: {"value": 74, "unit": "kWh"}
